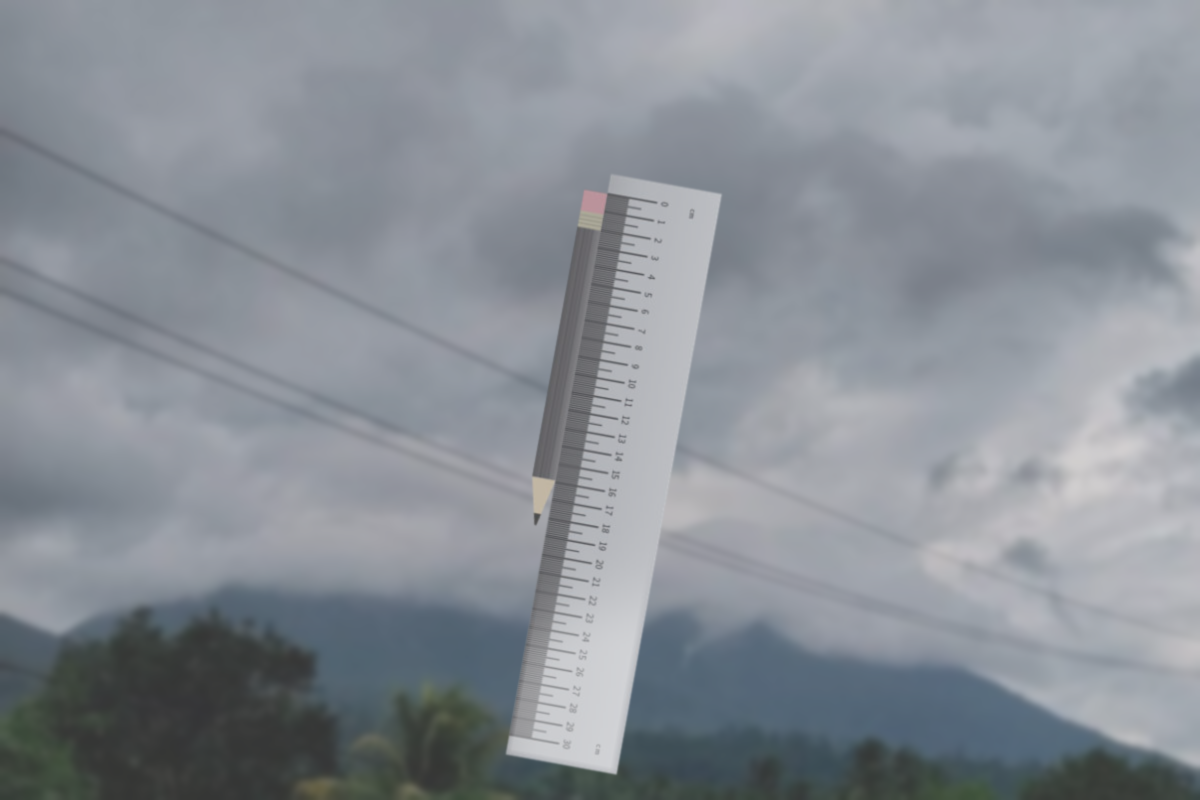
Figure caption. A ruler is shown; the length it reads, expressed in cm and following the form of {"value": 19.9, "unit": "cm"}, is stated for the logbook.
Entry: {"value": 18.5, "unit": "cm"}
